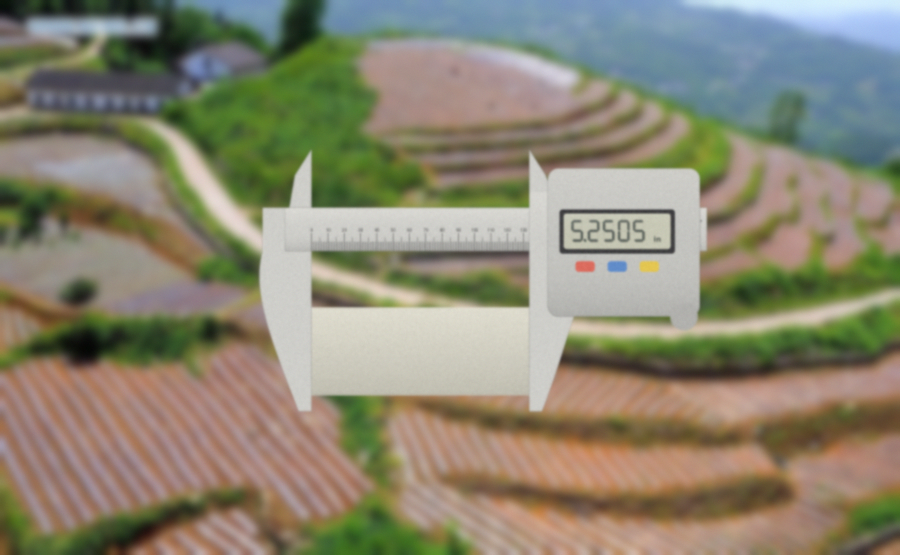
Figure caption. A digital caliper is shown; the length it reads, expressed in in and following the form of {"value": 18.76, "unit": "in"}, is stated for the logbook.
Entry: {"value": 5.2505, "unit": "in"}
